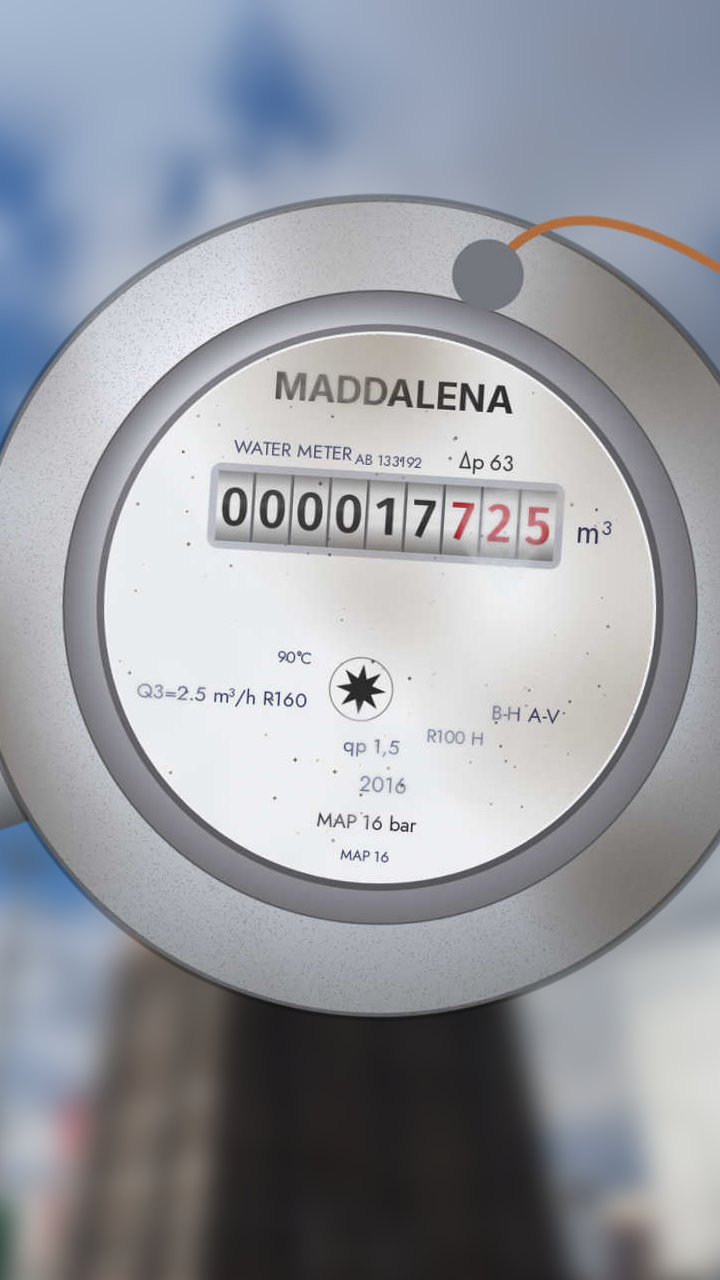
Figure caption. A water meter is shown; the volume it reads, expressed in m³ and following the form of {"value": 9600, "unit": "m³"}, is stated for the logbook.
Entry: {"value": 17.725, "unit": "m³"}
